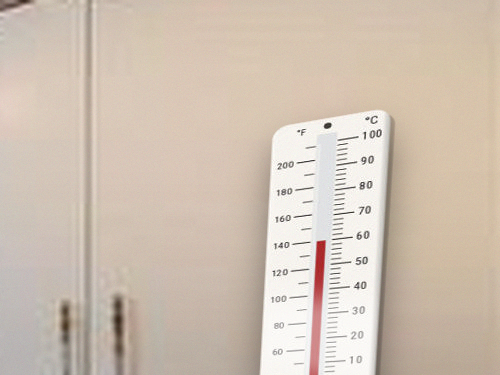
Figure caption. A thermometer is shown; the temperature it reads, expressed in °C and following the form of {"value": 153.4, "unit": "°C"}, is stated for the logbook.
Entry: {"value": 60, "unit": "°C"}
